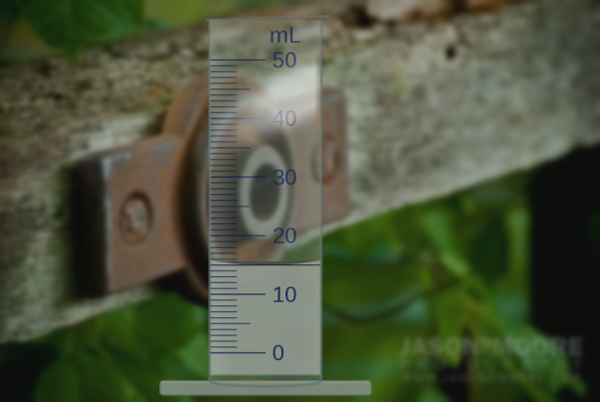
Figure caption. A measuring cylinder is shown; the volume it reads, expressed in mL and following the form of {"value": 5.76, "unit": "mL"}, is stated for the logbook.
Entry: {"value": 15, "unit": "mL"}
